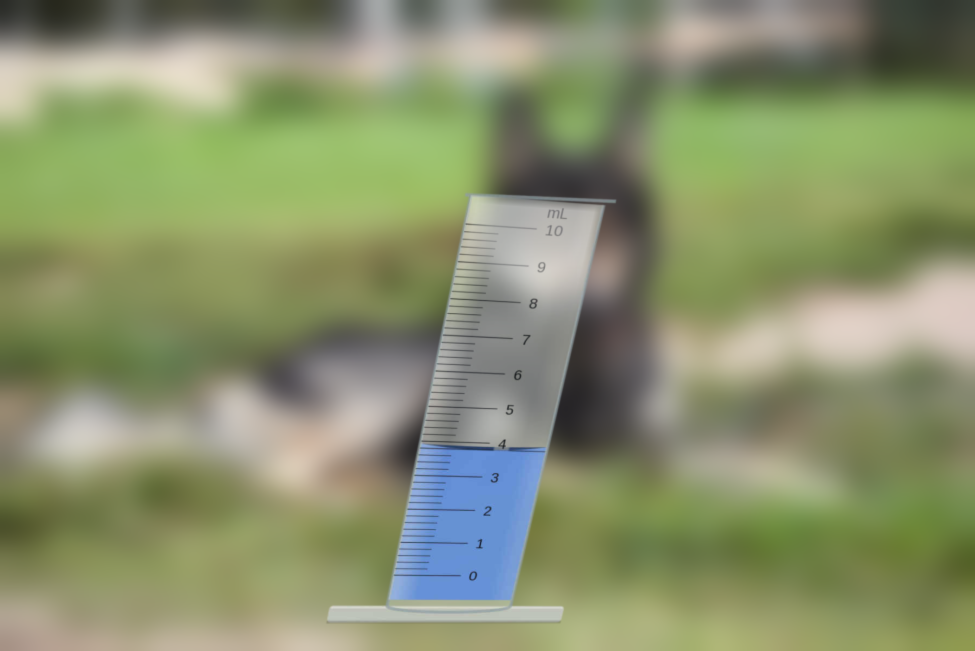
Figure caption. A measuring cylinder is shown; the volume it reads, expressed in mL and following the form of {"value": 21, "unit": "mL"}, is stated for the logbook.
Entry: {"value": 3.8, "unit": "mL"}
